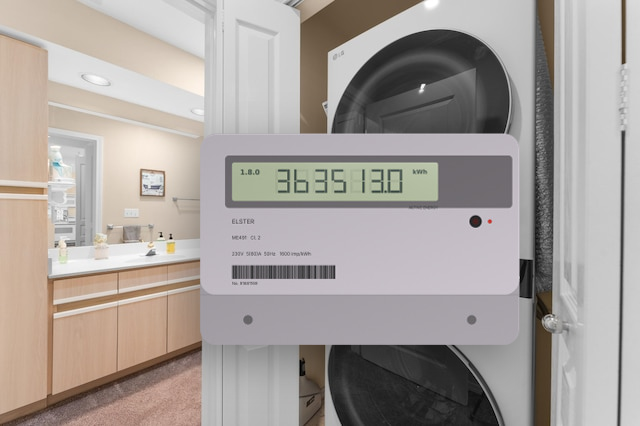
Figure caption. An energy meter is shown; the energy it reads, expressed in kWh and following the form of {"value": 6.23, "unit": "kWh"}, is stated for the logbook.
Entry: {"value": 363513.0, "unit": "kWh"}
